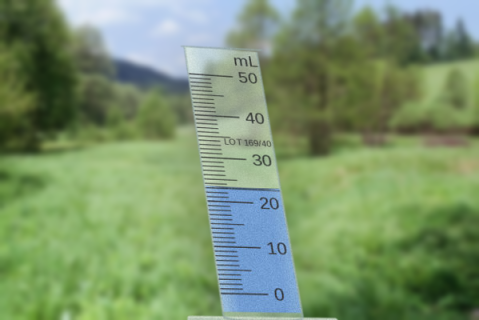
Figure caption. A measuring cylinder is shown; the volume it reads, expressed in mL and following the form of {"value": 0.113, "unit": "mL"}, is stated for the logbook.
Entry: {"value": 23, "unit": "mL"}
